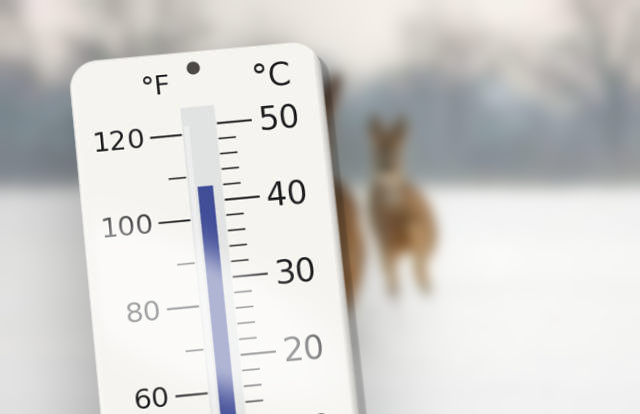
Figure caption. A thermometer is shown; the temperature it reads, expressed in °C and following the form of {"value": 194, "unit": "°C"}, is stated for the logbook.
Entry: {"value": 42, "unit": "°C"}
